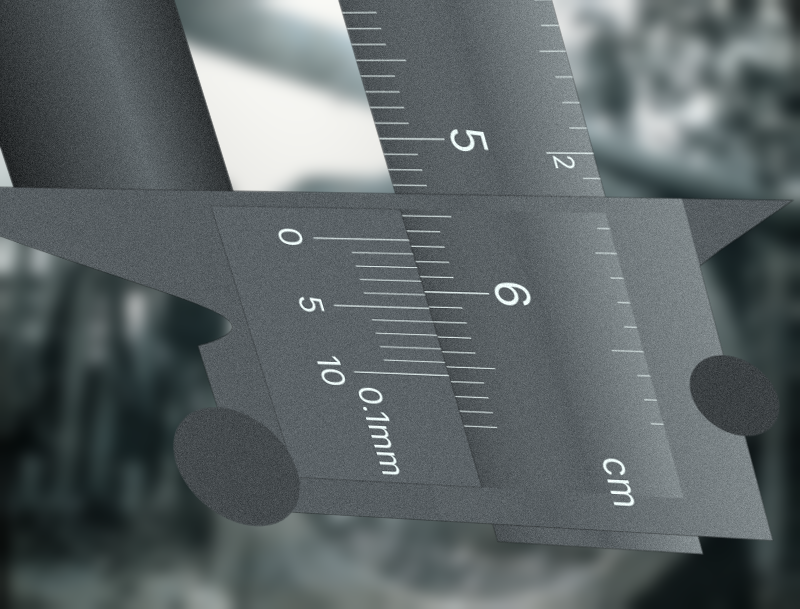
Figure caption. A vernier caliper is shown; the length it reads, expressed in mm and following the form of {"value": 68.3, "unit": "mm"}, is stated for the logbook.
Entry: {"value": 56.6, "unit": "mm"}
